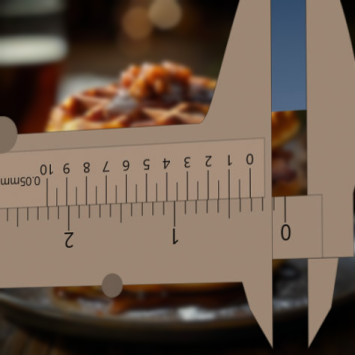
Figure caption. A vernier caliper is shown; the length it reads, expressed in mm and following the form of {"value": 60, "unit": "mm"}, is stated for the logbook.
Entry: {"value": 3.1, "unit": "mm"}
